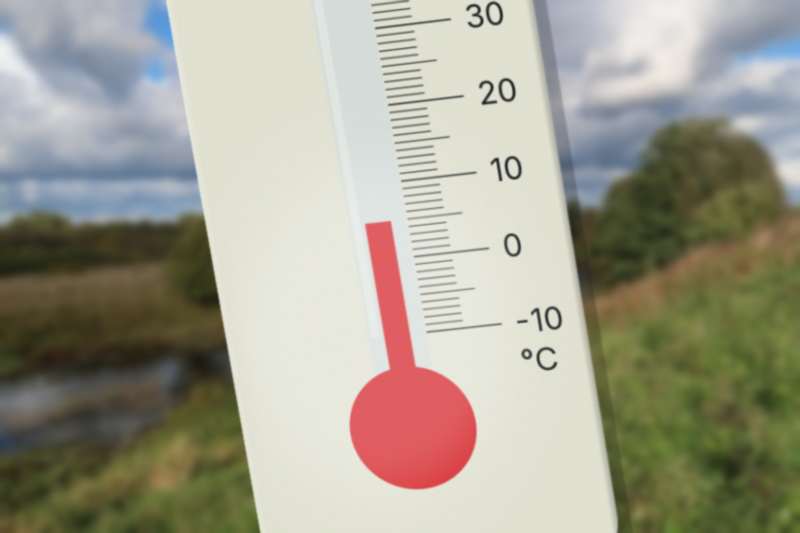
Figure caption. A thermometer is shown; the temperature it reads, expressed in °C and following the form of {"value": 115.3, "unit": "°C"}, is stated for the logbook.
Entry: {"value": 5, "unit": "°C"}
